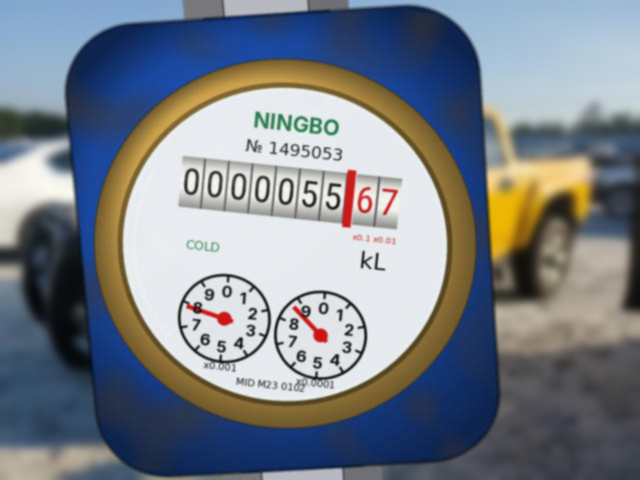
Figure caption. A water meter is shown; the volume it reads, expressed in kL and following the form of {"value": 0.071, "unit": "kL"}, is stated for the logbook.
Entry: {"value": 55.6778, "unit": "kL"}
